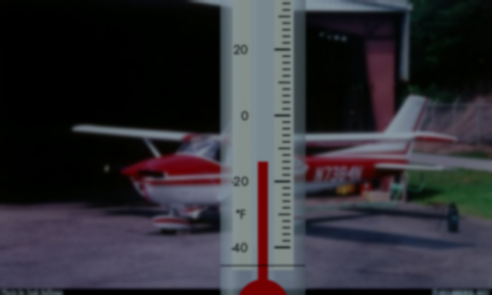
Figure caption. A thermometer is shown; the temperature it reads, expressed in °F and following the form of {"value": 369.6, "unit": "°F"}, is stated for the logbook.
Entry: {"value": -14, "unit": "°F"}
